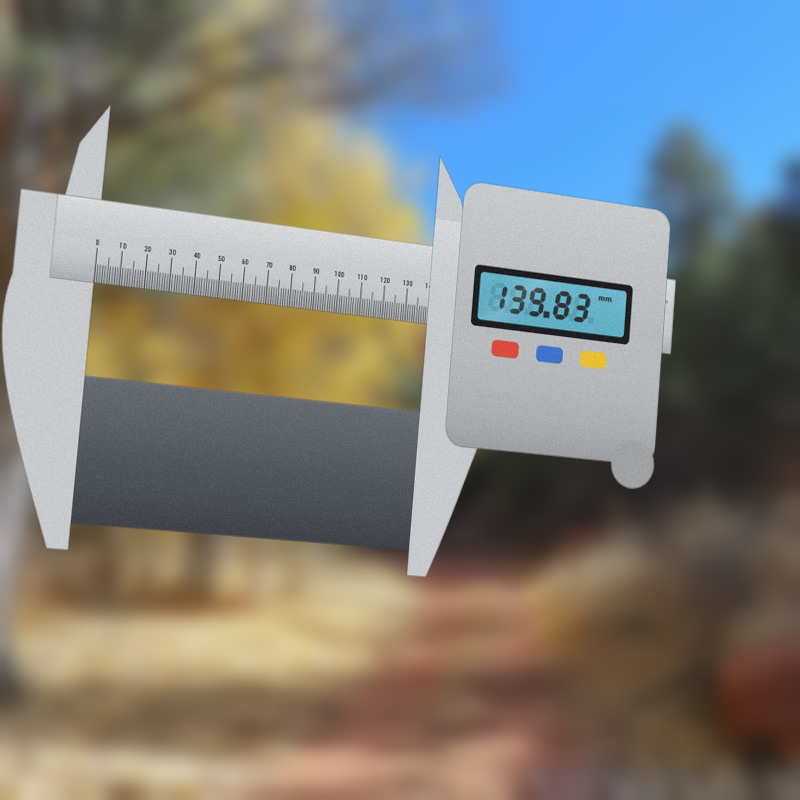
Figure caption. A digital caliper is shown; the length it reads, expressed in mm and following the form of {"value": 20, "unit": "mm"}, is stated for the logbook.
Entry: {"value": 139.83, "unit": "mm"}
